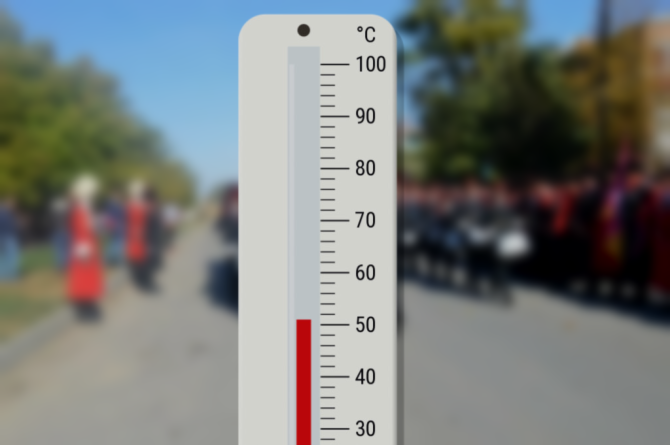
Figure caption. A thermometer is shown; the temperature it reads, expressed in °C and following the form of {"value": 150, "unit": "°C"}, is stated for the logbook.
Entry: {"value": 51, "unit": "°C"}
